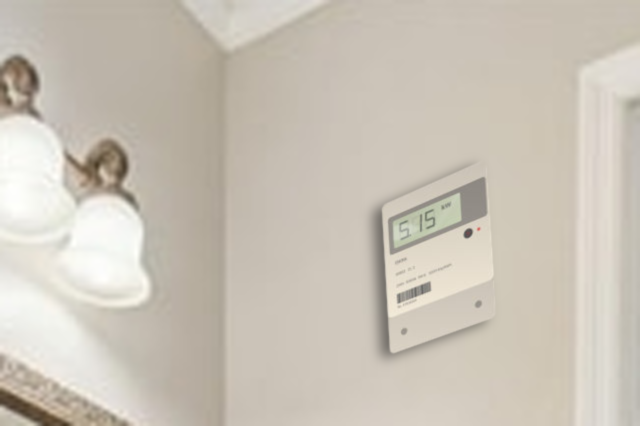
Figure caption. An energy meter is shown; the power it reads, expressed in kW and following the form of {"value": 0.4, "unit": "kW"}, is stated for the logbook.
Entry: {"value": 5.15, "unit": "kW"}
